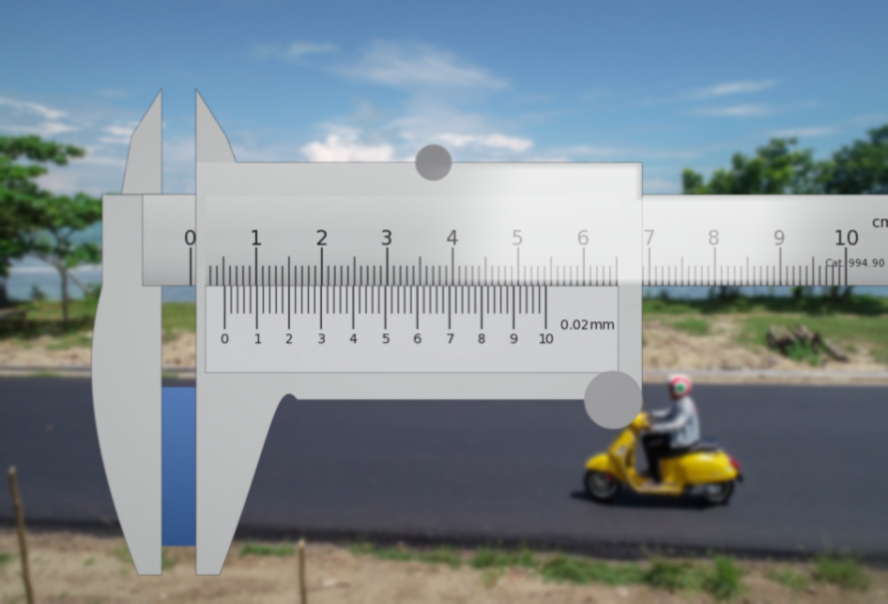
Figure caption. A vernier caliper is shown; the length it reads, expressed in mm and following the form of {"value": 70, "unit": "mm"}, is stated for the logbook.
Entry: {"value": 5.2, "unit": "mm"}
